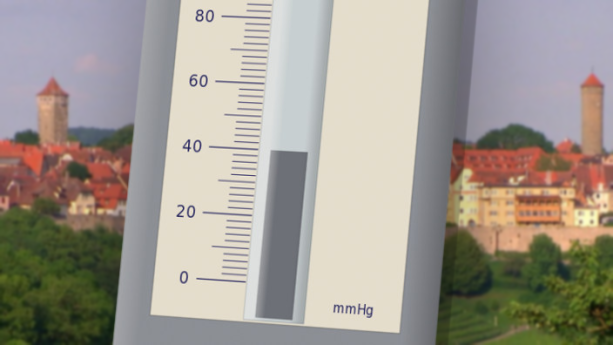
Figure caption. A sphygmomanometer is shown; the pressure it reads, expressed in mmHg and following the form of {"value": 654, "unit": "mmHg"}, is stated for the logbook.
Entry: {"value": 40, "unit": "mmHg"}
